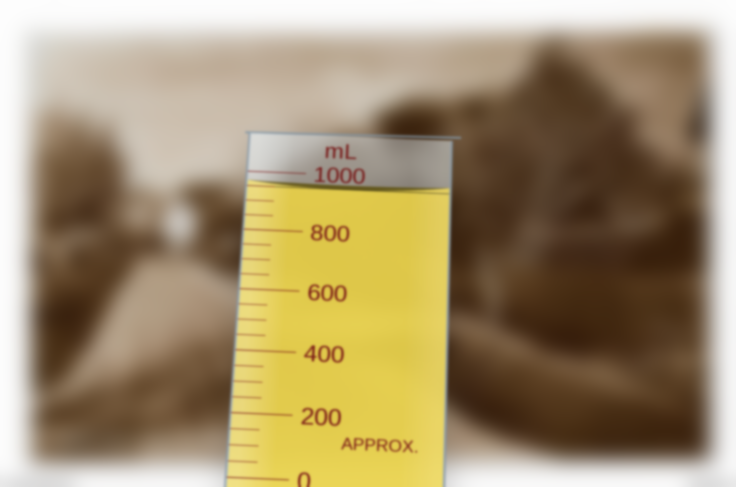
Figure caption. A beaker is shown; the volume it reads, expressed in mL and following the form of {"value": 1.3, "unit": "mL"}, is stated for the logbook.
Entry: {"value": 950, "unit": "mL"}
